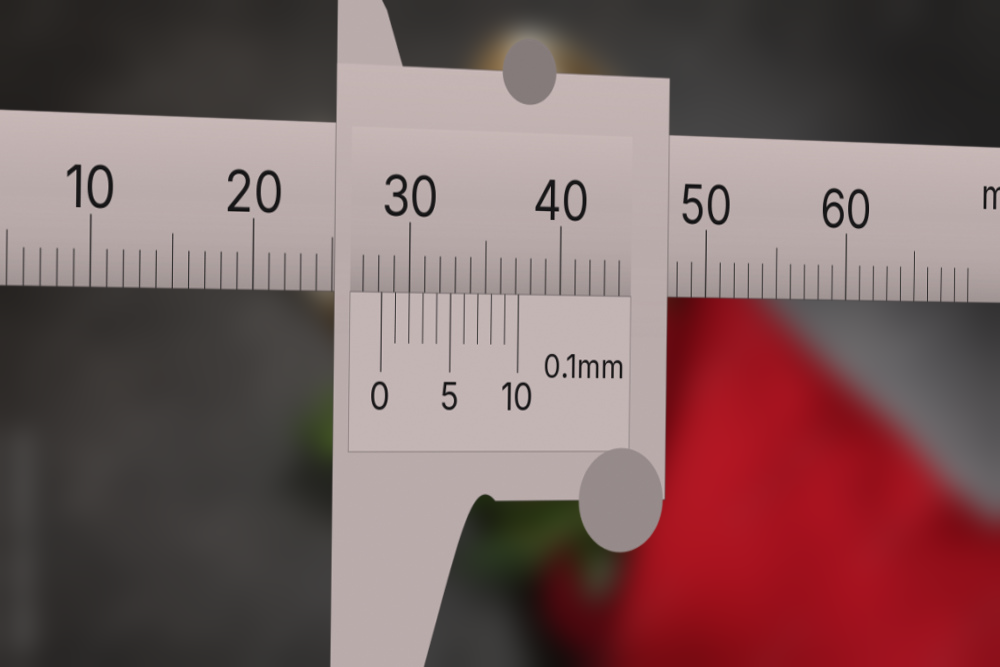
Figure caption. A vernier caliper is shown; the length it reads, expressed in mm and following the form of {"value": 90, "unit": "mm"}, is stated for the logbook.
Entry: {"value": 28.2, "unit": "mm"}
